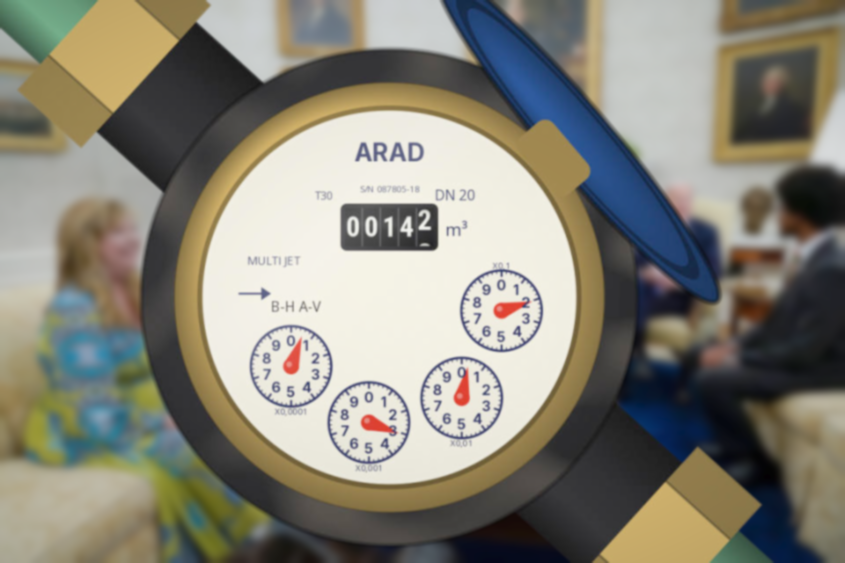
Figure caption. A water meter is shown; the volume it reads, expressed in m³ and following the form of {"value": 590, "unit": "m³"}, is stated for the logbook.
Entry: {"value": 142.2030, "unit": "m³"}
